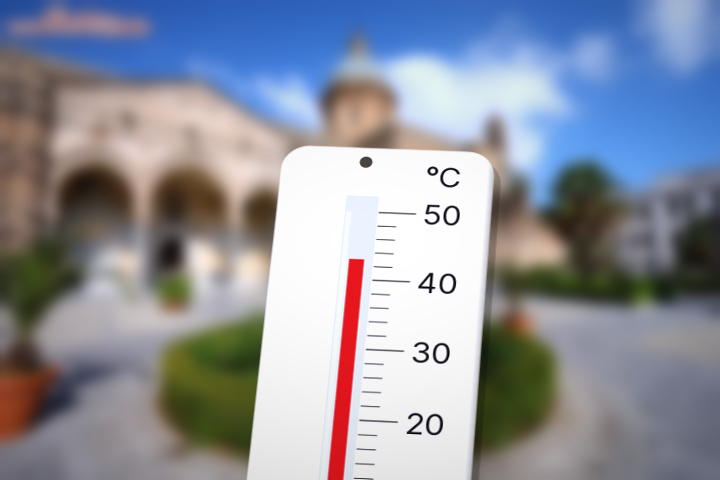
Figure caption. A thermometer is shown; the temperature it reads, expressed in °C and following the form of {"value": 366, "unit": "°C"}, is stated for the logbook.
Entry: {"value": 43, "unit": "°C"}
